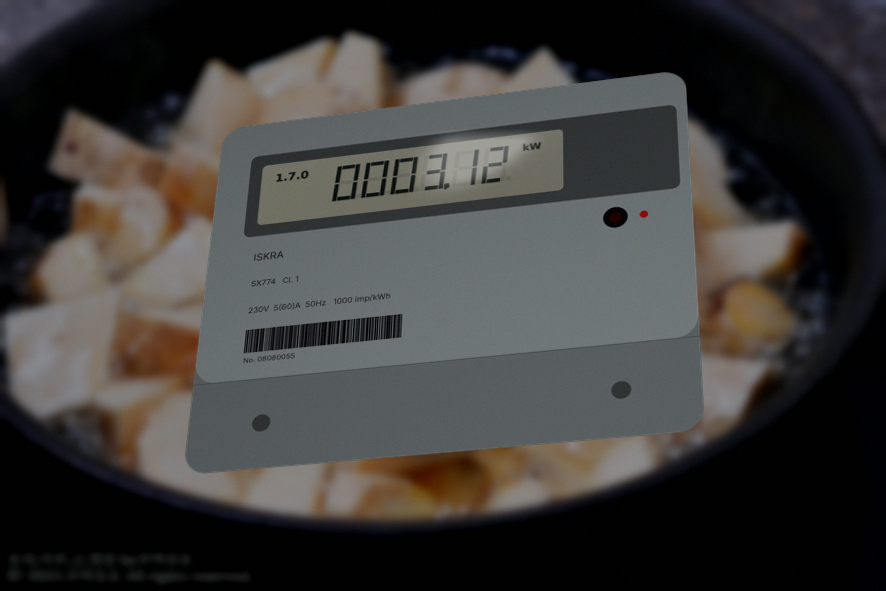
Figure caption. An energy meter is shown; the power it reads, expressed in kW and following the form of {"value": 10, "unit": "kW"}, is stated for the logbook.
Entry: {"value": 3.12, "unit": "kW"}
